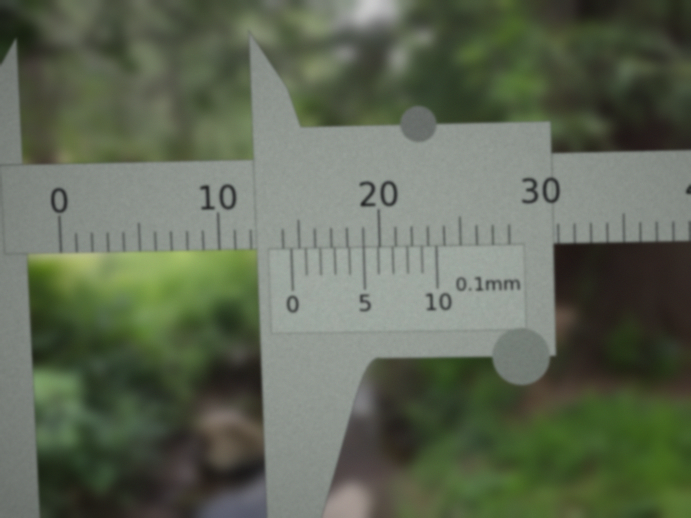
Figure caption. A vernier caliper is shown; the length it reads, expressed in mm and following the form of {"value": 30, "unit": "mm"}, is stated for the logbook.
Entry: {"value": 14.5, "unit": "mm"}
